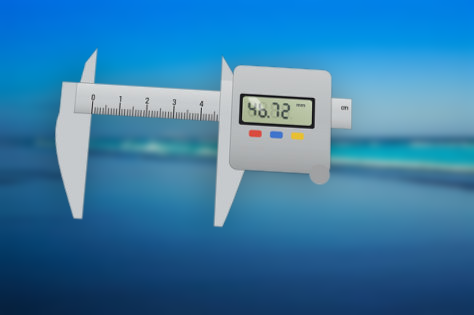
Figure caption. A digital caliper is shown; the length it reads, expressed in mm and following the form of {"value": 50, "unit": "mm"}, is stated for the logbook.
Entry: {"value": 46.72, "unit": "mm"}
